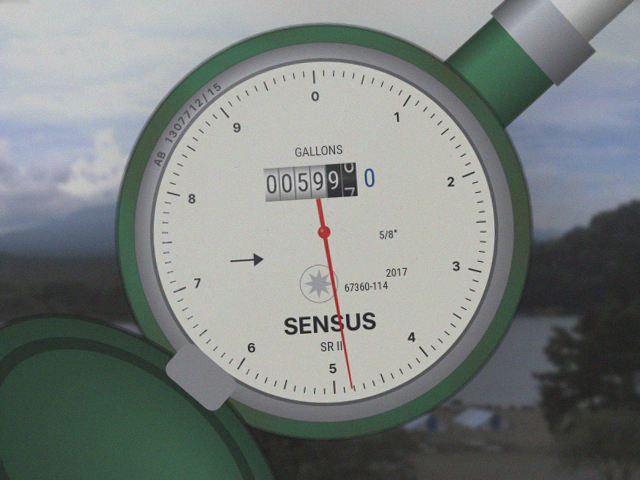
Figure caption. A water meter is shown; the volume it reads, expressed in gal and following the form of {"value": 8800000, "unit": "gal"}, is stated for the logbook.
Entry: {"value": 59964.8, "unit": "gal"}
